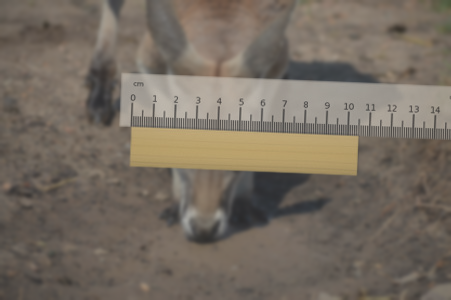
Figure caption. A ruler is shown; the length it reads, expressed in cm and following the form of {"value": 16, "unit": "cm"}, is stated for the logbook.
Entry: {"value": 10.5, "unit": "cm"}
